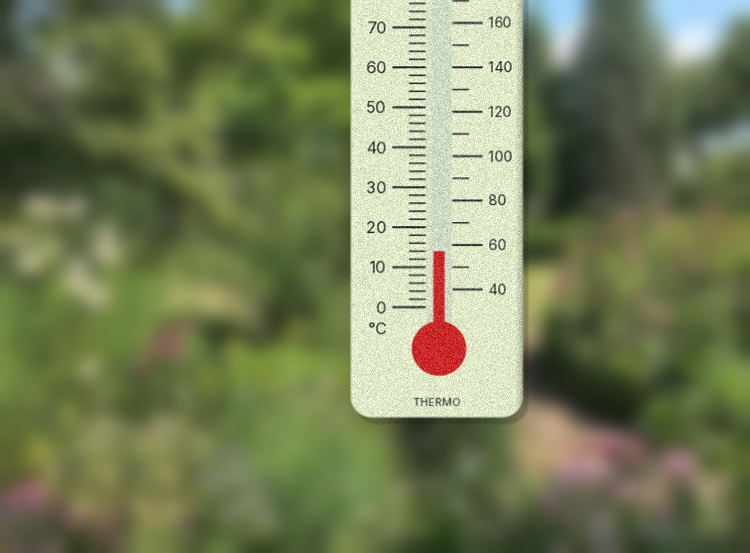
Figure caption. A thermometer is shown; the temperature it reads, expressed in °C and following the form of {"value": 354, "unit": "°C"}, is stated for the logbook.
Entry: {"value": 14, "unit": "°C"}
